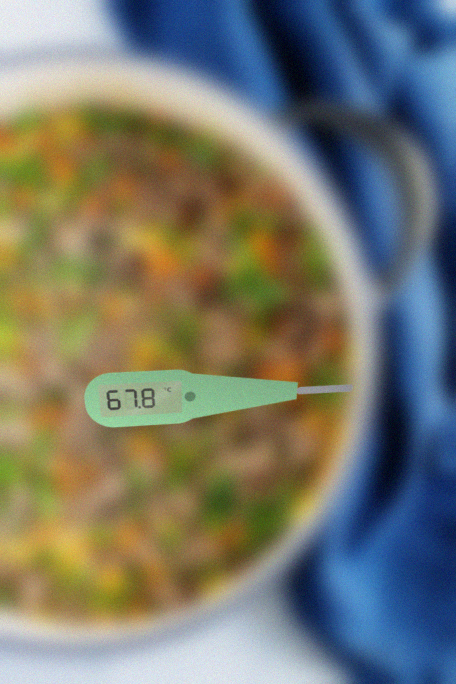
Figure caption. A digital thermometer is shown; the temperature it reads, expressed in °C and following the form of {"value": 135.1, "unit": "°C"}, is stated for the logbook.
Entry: {"value": 67.8, "unit": "°C"}
